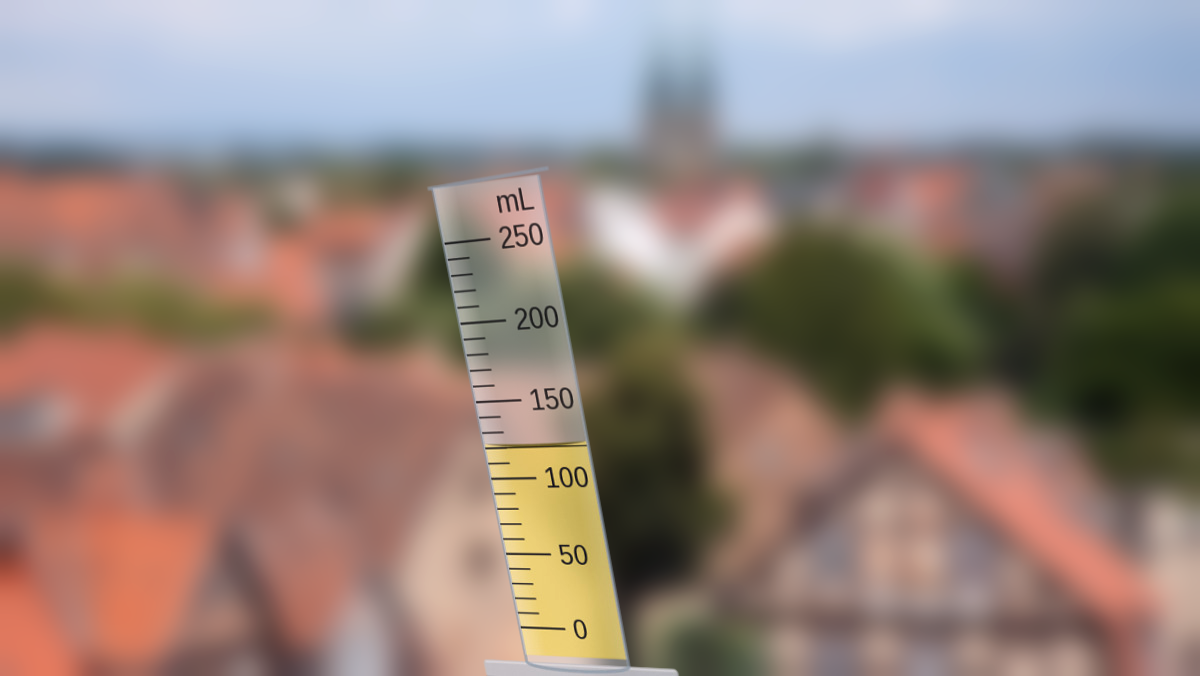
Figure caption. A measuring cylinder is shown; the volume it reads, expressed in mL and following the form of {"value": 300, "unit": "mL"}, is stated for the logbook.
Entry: {"value": 120, "unit": "mL"}
